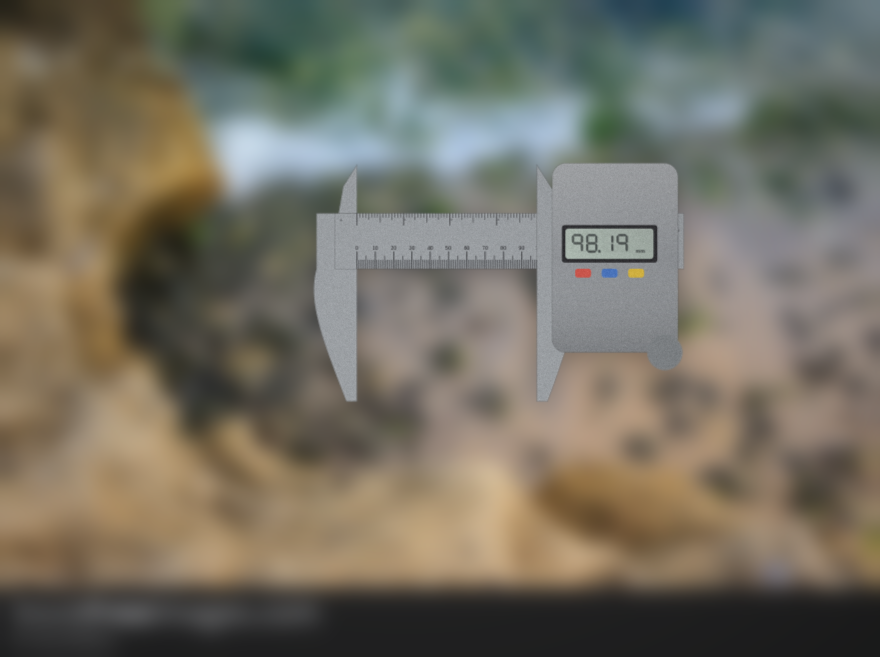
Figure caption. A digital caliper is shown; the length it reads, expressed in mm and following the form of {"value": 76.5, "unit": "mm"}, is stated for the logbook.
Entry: {"value": 98.19, "unit": "mm"}
